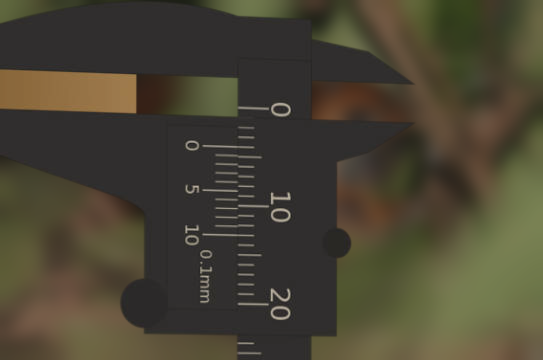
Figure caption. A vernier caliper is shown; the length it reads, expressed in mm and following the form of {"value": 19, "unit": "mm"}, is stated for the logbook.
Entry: {"value": 4.0, "unit": "mm"}
